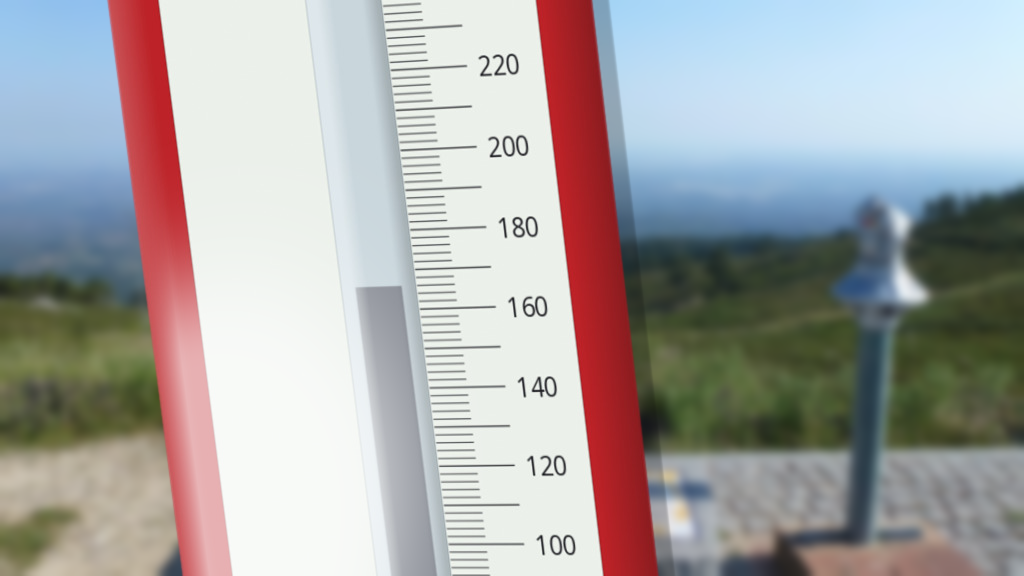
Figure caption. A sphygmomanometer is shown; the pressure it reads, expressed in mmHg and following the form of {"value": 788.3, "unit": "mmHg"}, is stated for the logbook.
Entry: {"value": 166, "unit": "mmHg"}
